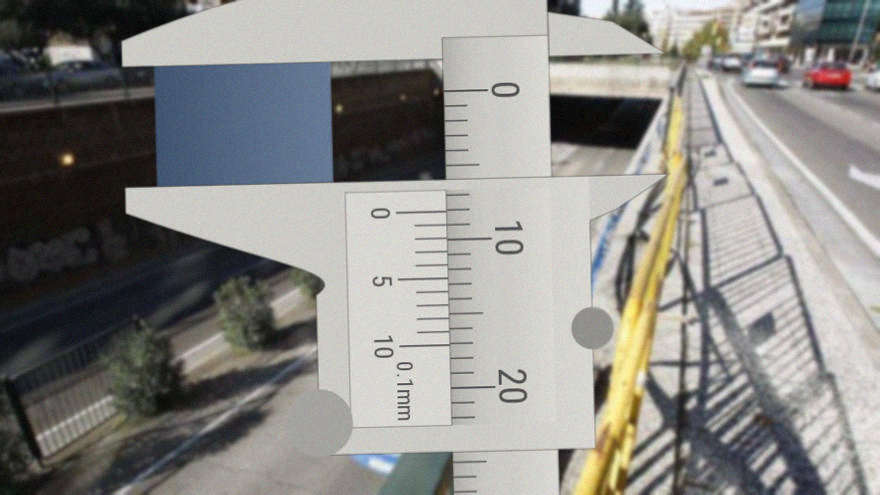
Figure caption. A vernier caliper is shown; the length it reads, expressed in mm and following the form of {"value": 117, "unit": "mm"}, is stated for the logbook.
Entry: {"value": 8.1, "unit": "mm"}
